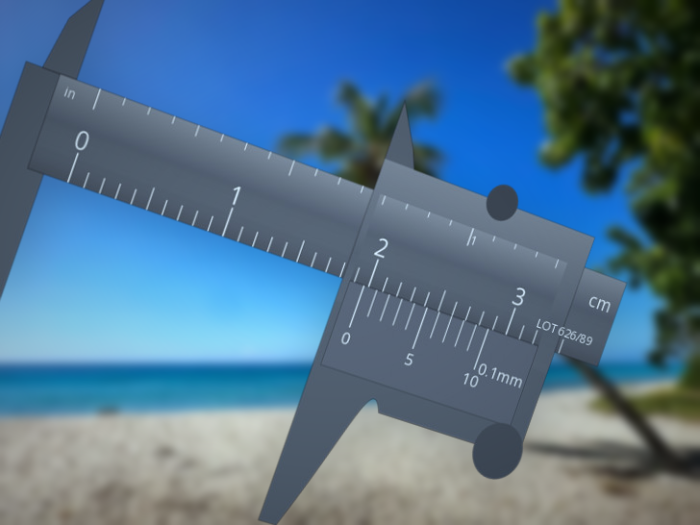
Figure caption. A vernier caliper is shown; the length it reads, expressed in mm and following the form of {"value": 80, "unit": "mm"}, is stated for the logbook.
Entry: {"value": 19.7, "unit": "mm"}
